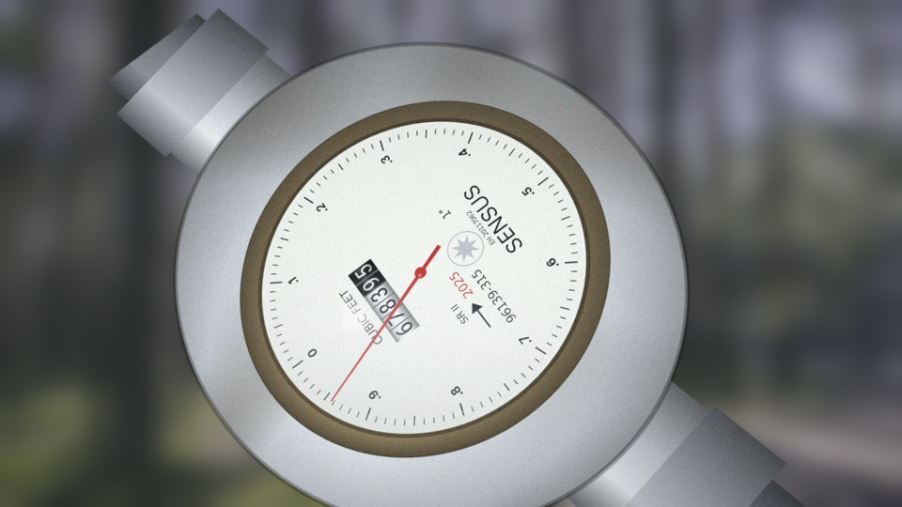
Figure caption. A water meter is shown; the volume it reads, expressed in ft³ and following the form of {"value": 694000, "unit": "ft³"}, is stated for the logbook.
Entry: {"value": 678394.94, "unit": "ft³"}
